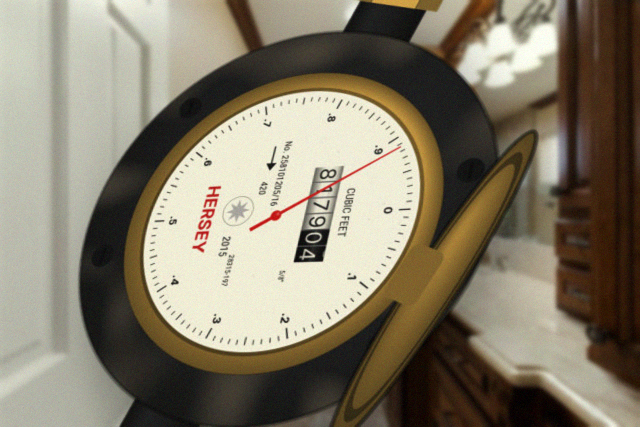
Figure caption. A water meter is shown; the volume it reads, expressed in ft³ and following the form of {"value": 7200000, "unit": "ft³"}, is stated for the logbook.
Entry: {"value": 817903.91, "unit": "ft³"}
